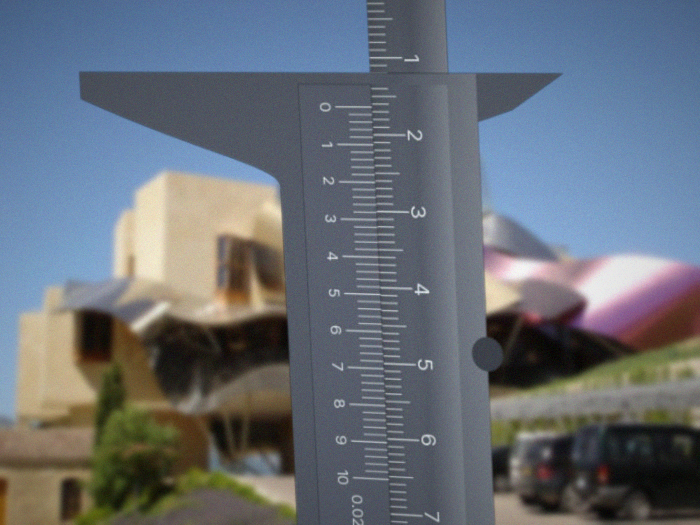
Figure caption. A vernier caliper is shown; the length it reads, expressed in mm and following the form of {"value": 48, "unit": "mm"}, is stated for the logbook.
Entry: {"value": 16.4, "unit": "mm"}
